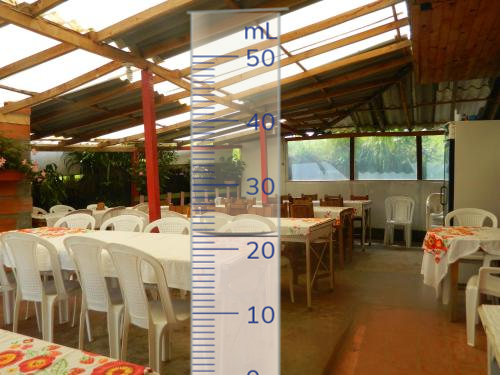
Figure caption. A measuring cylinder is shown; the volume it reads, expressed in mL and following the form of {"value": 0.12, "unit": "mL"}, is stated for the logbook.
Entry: {"value": 22, "unit": "mL"}
